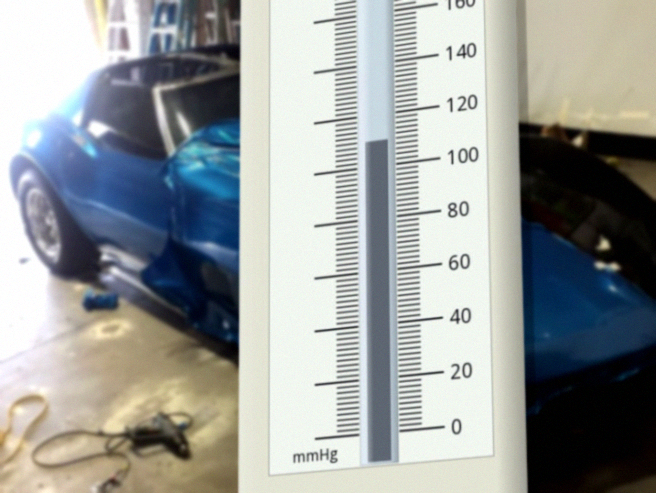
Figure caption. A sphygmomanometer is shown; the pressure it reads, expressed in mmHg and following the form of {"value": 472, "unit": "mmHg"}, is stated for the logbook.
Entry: {"value": 110, "unit": "mmHg"}
